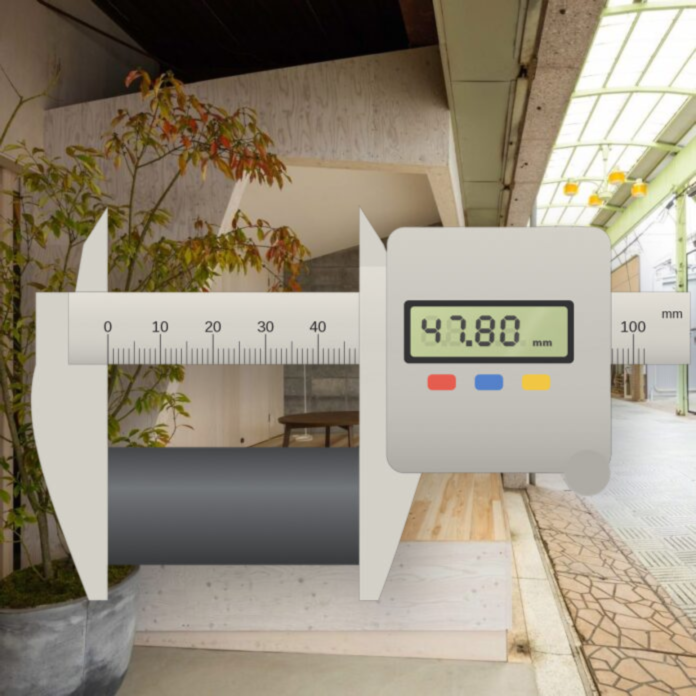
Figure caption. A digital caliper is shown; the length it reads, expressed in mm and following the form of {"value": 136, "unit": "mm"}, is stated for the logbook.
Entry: {"value": 47.80, "unit": "mm"}
